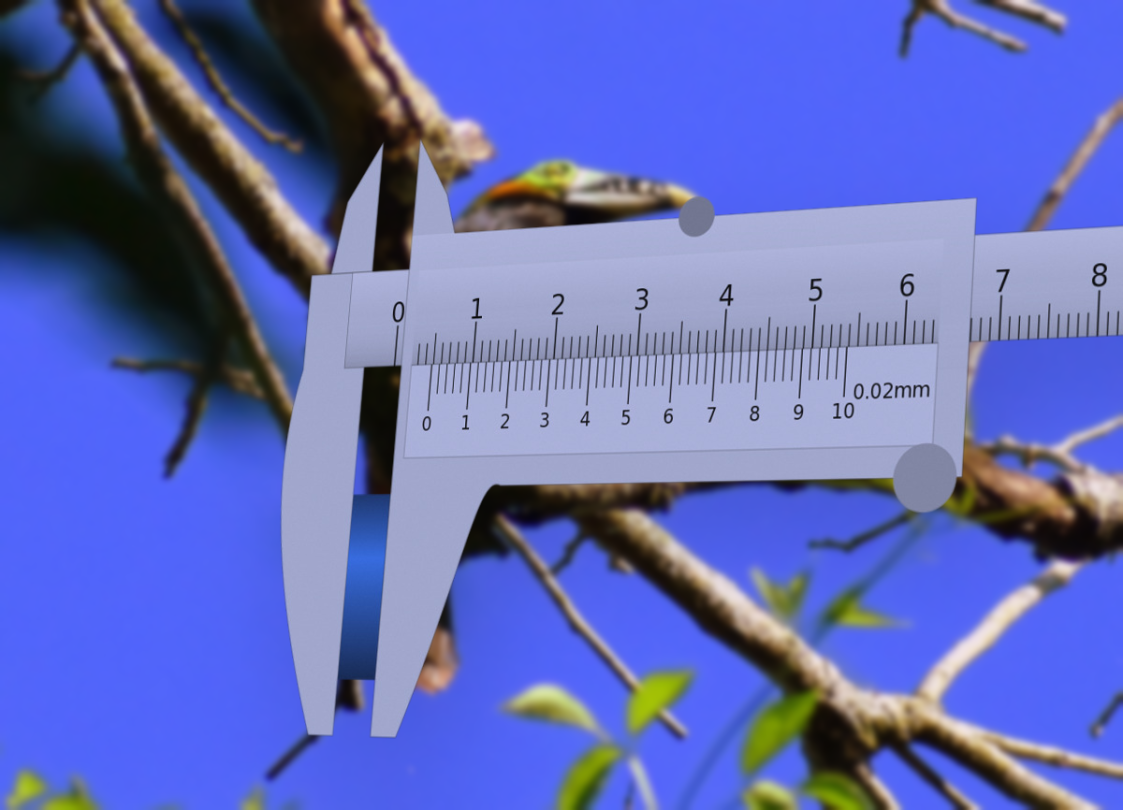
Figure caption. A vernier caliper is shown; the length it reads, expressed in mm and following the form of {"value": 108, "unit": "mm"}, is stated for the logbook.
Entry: {"value": 4.8, "unit": "mm"}
